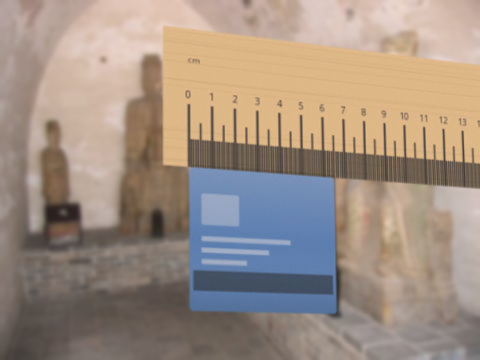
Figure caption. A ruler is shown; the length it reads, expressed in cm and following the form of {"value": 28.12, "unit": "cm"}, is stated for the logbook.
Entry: {"value": 6.5, "unit": "cm"}
